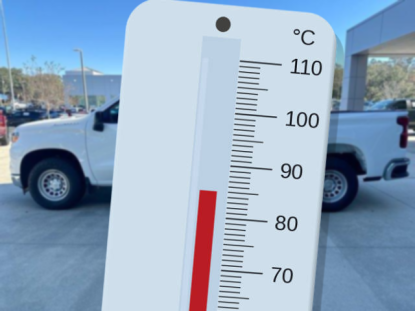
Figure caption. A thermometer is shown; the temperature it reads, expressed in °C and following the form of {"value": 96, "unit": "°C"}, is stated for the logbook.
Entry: {"value": 85, "unit": "°C"}
